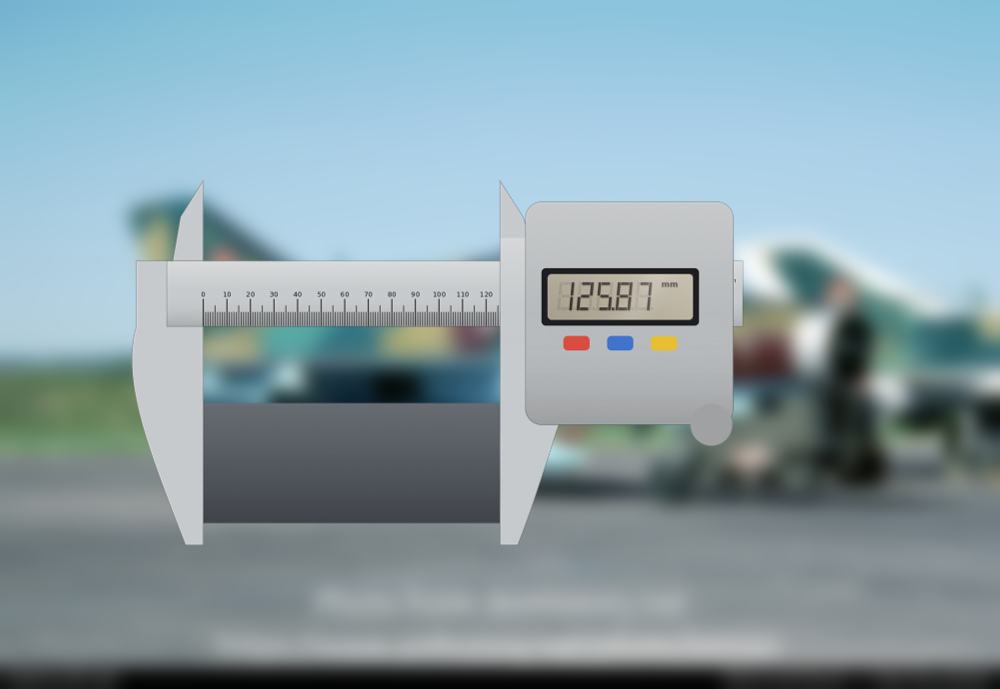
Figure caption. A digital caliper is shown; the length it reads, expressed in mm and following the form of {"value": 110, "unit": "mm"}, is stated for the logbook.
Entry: {"value": 125.87, "unit": "mm"}
